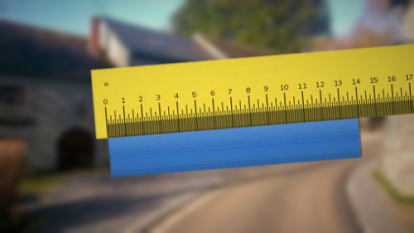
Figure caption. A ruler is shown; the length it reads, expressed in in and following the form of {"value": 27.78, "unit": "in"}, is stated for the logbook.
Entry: {"value": 14, "unit": "in"}
